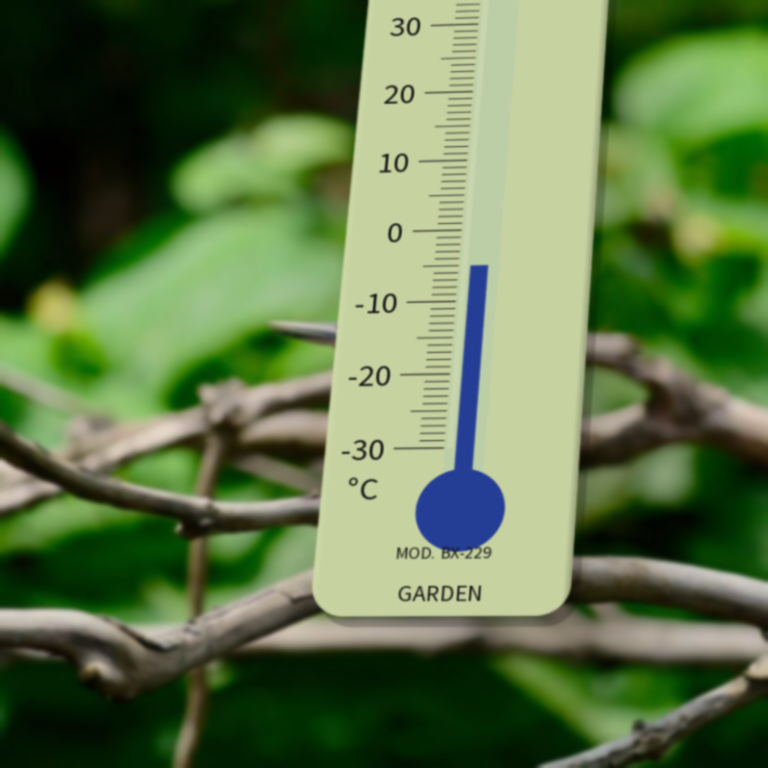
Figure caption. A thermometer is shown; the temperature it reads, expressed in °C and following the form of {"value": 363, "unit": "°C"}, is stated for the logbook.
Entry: {"value": -5, "unit": "°C"}
